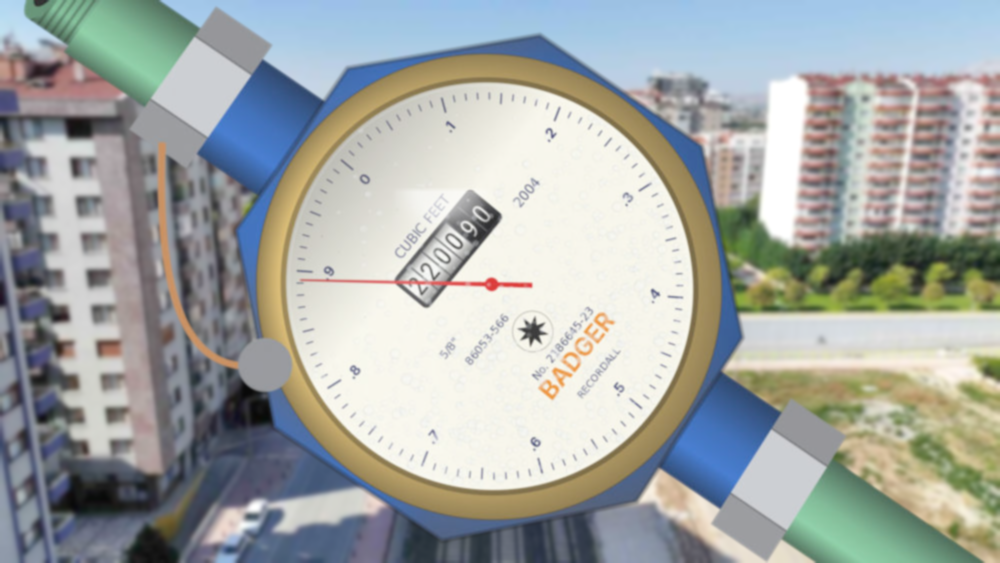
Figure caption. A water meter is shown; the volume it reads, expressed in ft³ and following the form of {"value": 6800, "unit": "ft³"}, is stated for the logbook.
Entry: {"value": 220089.89, "unit": "ft³"}
